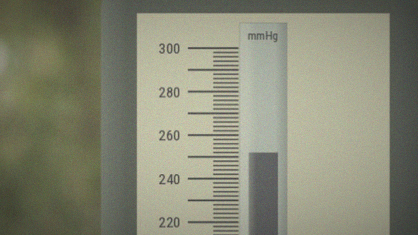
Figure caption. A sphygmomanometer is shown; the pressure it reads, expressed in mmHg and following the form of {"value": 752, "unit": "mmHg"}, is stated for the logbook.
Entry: {"value": 252, "unit": "mmHg"}
